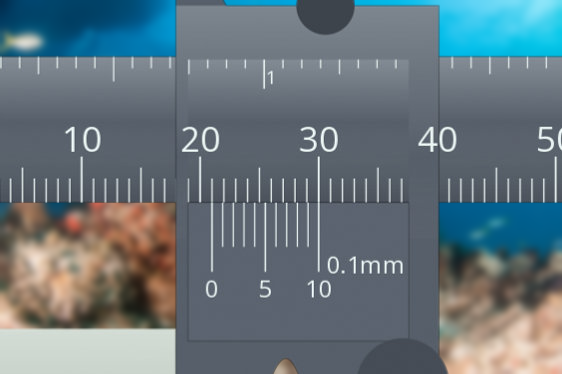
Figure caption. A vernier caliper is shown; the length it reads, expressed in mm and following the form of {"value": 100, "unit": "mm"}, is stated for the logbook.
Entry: {"value": 21.0, "unit": "mm"}
